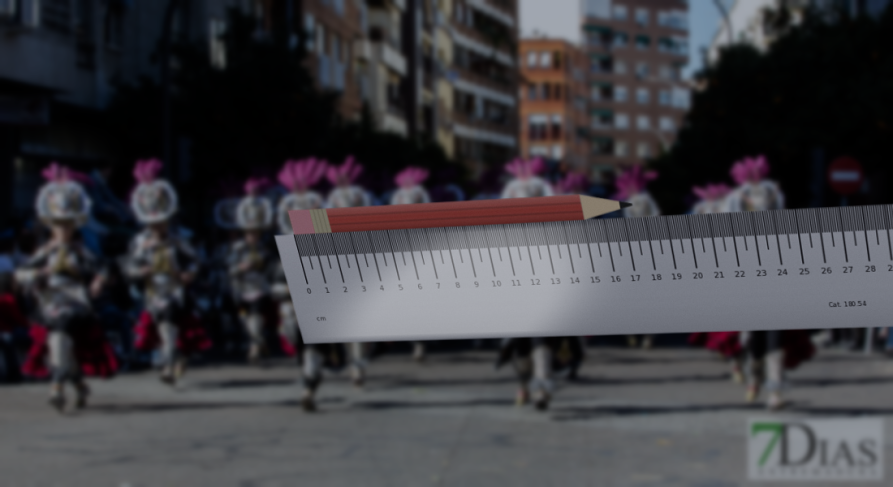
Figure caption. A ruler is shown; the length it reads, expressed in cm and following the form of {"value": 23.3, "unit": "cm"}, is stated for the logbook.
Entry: {"value": 17.5, "unit": "cm"}
